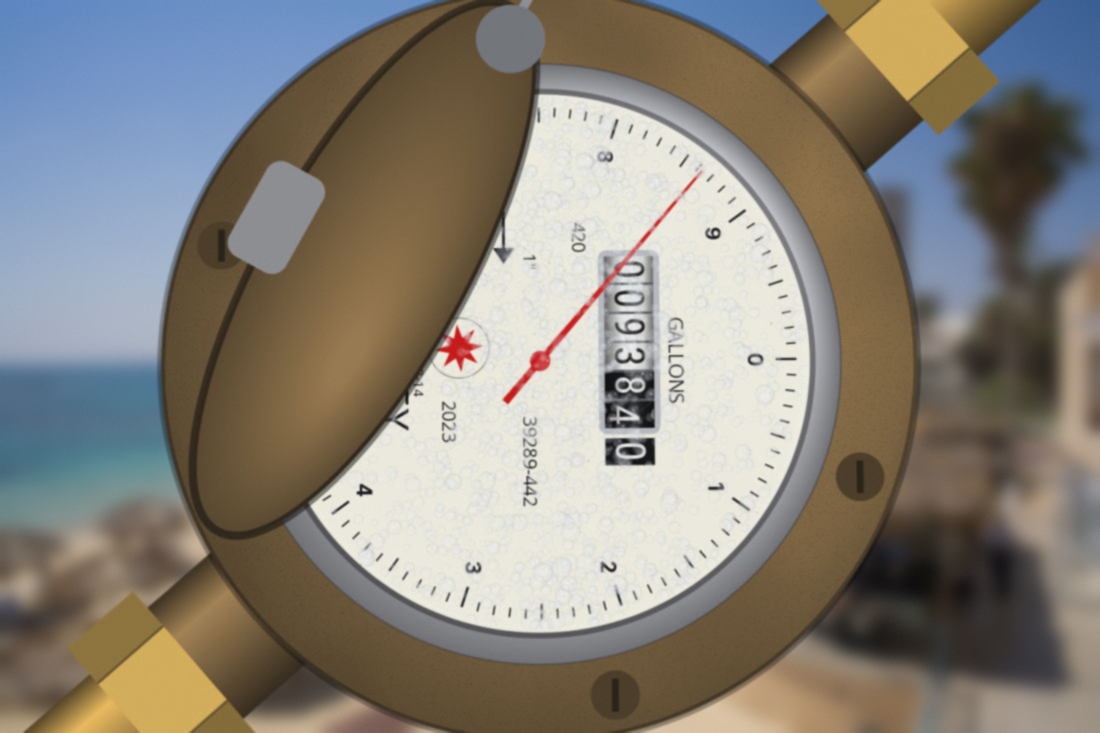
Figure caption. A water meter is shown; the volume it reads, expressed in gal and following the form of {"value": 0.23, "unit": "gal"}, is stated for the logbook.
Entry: {"value": 93838.6, "unit": "gal"}
